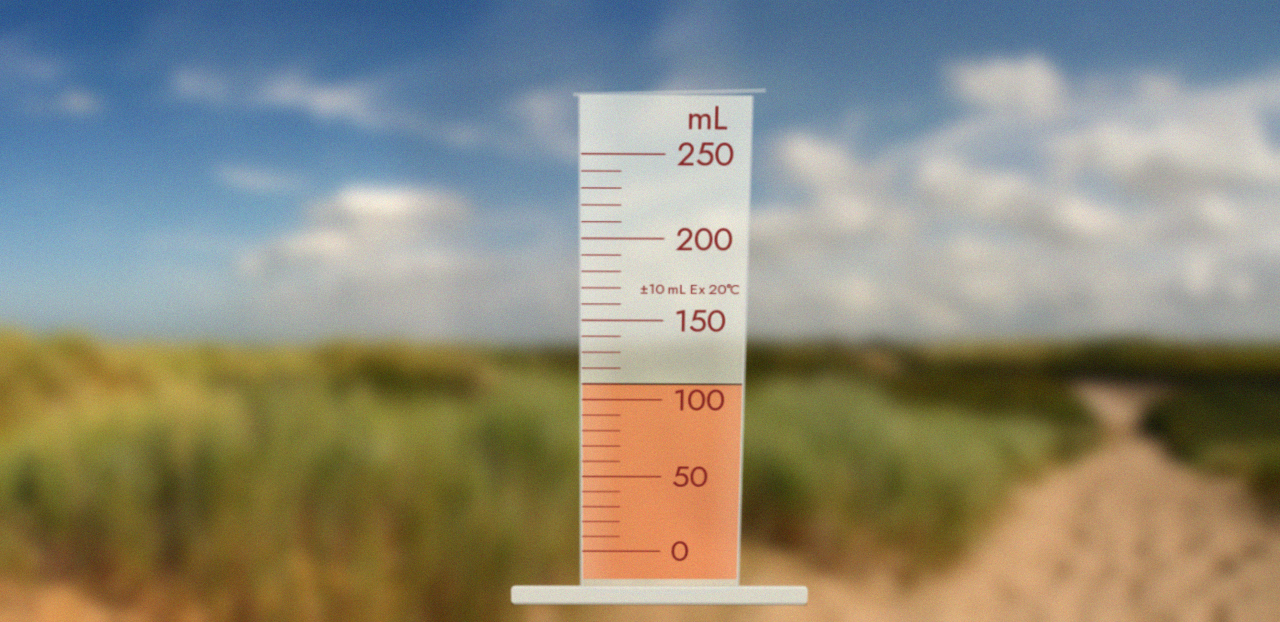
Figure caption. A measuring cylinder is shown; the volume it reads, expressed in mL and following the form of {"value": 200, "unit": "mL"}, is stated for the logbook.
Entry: {"value": 110, "unit": "mL"}
